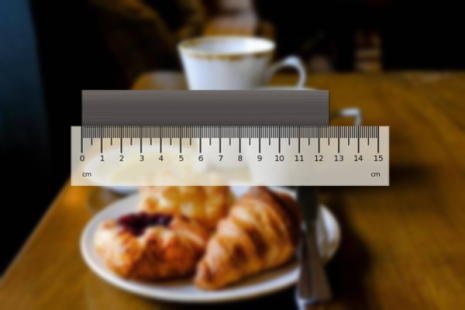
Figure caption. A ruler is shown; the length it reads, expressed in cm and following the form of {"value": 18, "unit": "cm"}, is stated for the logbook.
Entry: {"value": 12.5, "unit": "cm"}
